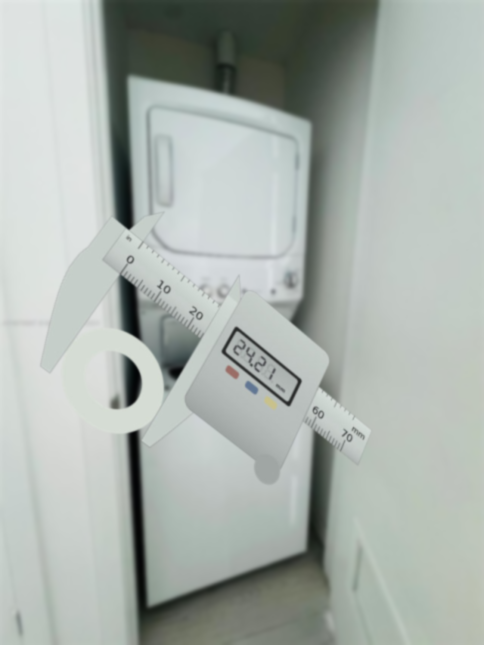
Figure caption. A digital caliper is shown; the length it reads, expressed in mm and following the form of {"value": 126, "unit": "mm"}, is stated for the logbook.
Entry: {"value": 24.21, "unit": "mm"}
